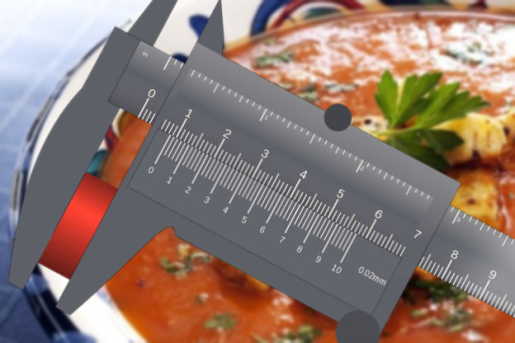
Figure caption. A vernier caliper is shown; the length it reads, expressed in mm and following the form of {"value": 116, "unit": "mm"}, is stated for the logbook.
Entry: {"value": 8.5, "unit": "mm"}
